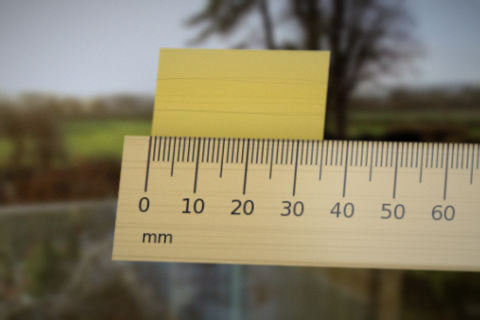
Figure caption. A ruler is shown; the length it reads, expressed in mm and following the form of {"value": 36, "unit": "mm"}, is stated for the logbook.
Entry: {"value": 35, "unit": "mm"}
